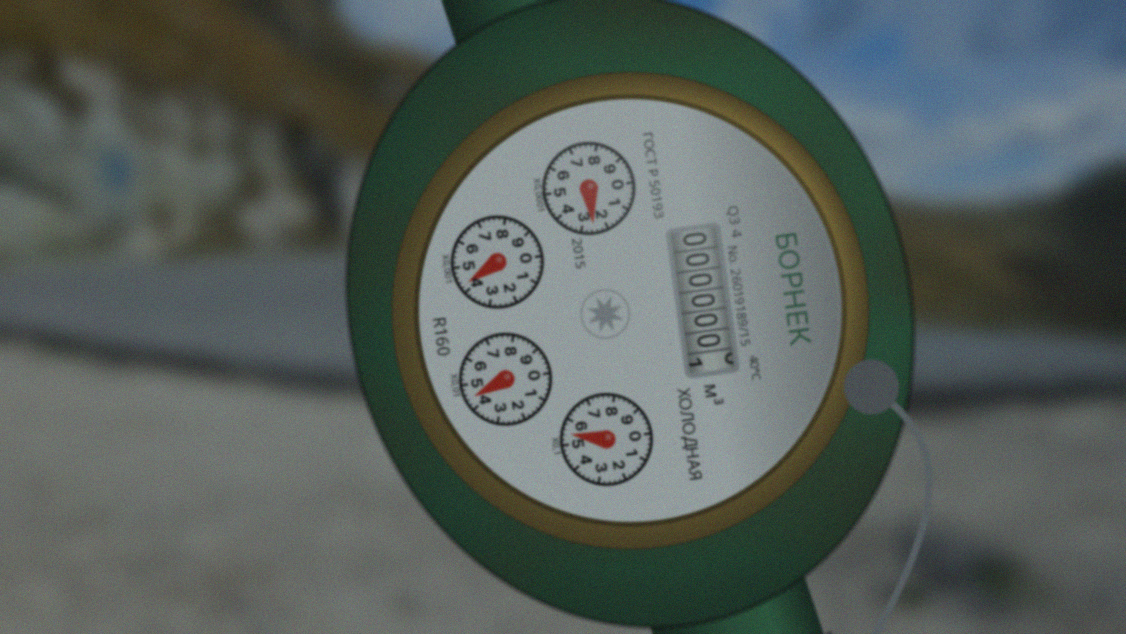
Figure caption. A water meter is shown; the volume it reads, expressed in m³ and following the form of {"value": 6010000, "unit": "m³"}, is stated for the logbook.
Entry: {"value": 0.5442, "unit": "m³"}
